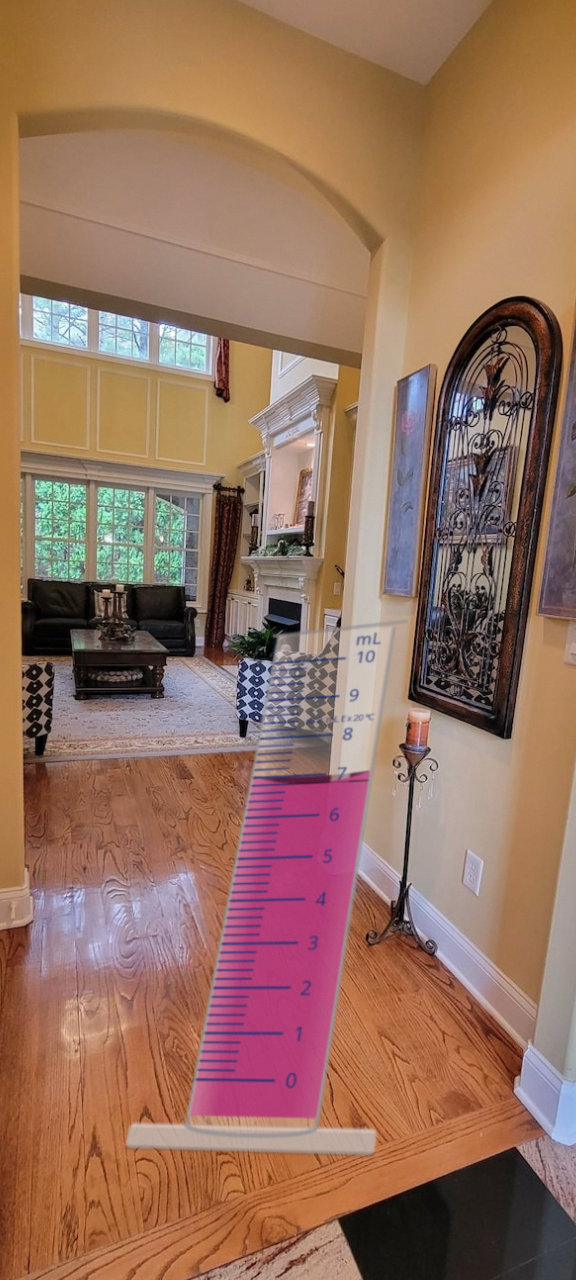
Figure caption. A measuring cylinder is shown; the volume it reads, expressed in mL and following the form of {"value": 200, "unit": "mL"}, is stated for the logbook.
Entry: {"value": 6.8, "unit": "mL"}
